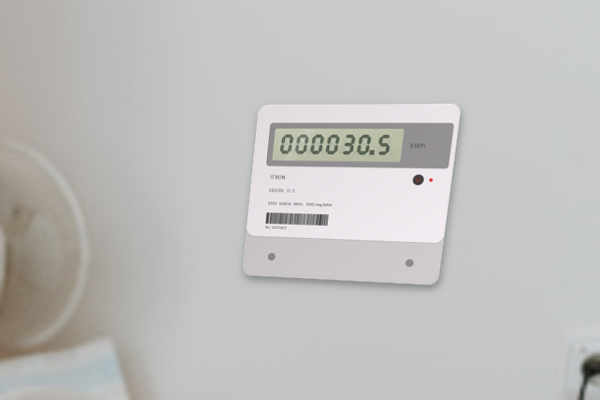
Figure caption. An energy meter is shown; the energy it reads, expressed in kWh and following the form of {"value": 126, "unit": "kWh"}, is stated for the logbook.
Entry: {"value": 30.5, "unit": "kWh"}
